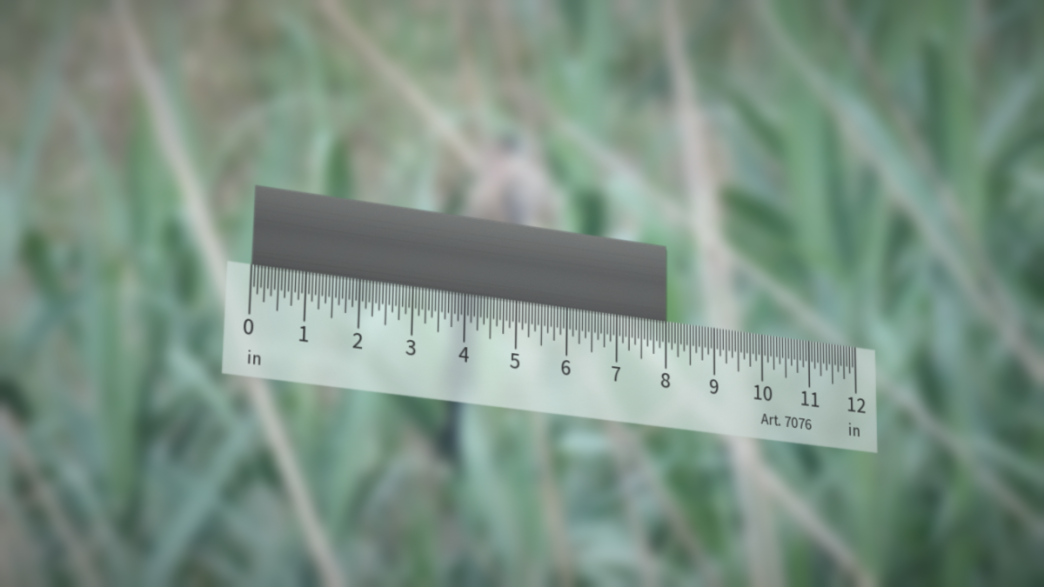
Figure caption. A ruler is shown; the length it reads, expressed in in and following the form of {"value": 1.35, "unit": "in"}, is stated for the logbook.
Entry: {"value": 8, "unit": "in"}
